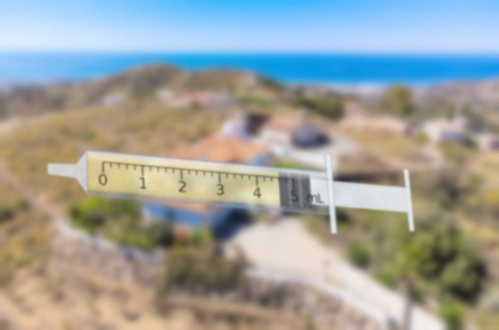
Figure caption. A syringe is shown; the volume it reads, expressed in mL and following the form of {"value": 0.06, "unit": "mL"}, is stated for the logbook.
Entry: {"value": 4.6, "unit": "mL"}
